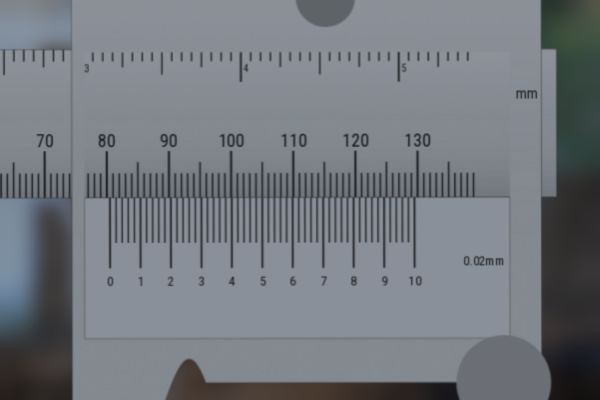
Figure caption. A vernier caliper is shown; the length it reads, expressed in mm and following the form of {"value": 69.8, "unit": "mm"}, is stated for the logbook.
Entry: {"value": 80.5, "unit": "mm"}
